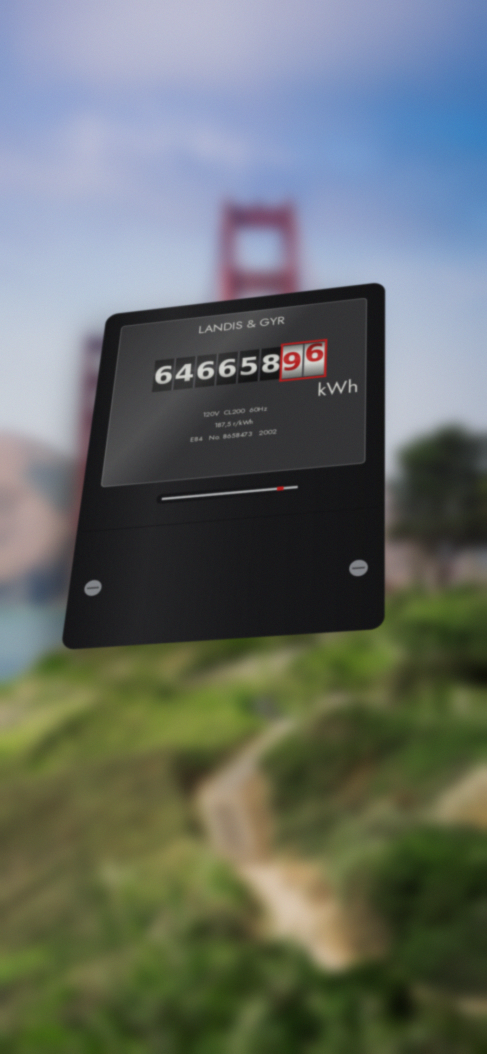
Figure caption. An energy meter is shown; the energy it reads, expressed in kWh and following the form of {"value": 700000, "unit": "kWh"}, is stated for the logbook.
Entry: {"value": 646658.96, "unit": "kWh"}
